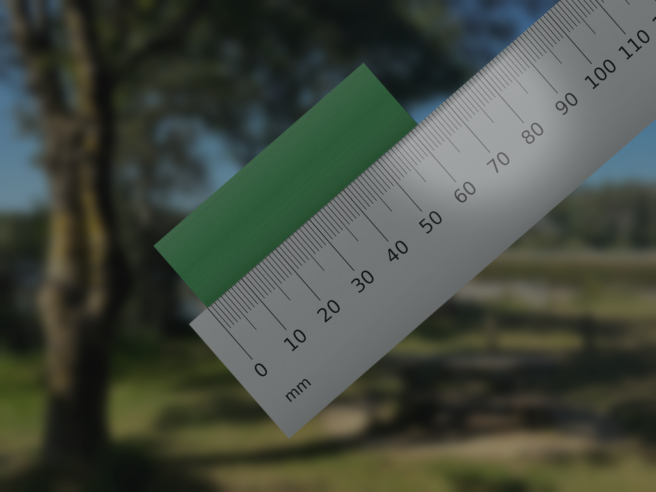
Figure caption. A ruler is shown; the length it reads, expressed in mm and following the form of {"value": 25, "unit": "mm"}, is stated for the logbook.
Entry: {"value": 62, "unit": "mm"}
